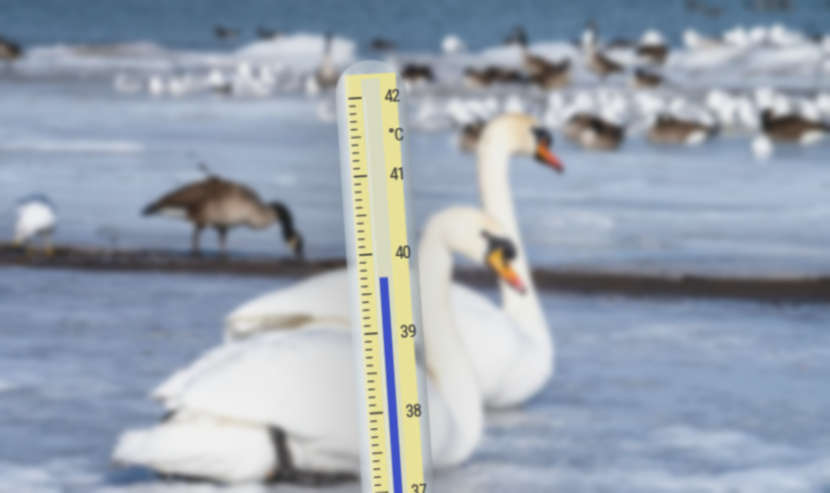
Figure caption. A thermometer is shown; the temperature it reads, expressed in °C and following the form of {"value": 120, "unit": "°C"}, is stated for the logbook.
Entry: {"value": 39.7, "unit": "°C"}
